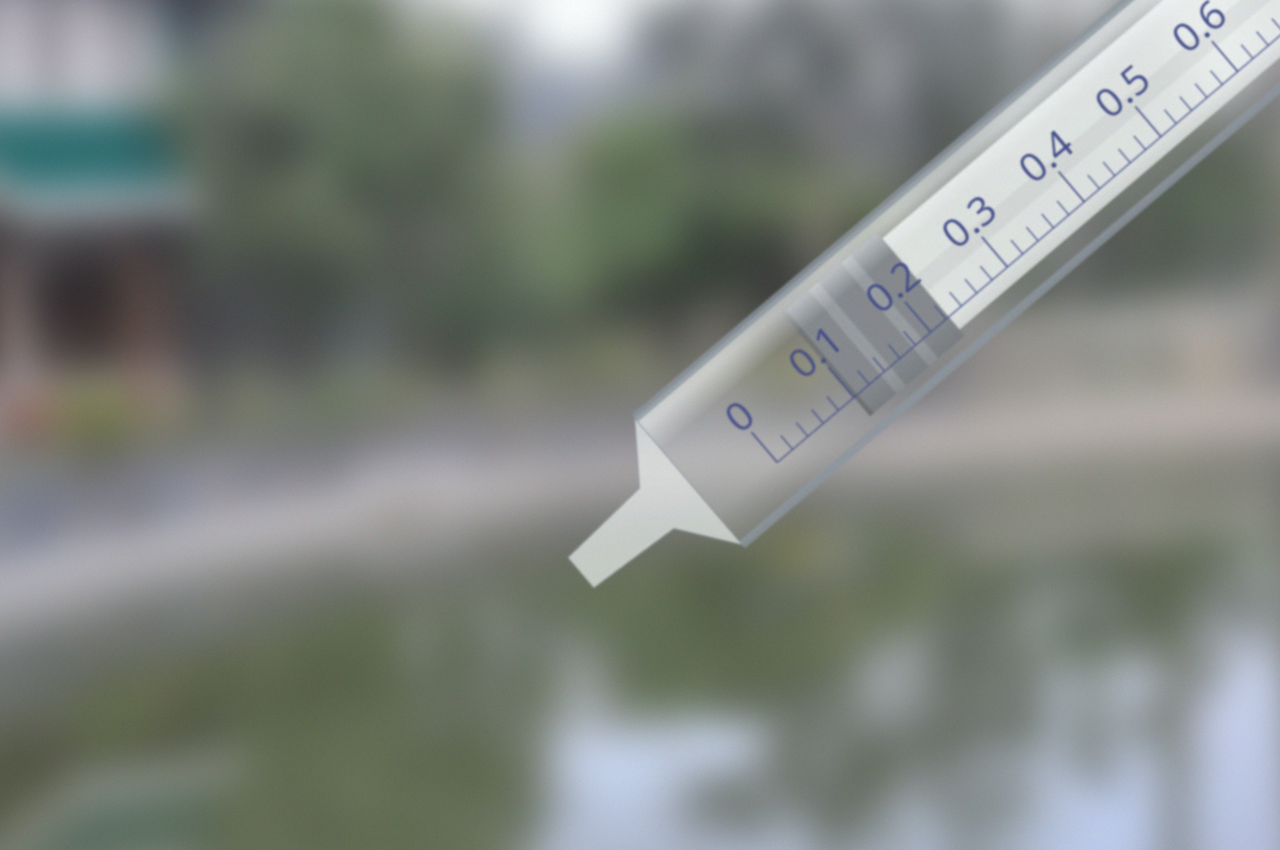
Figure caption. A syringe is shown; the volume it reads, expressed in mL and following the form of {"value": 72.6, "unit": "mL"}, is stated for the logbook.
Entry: {"value": 0.1, "unit": "mL"}
